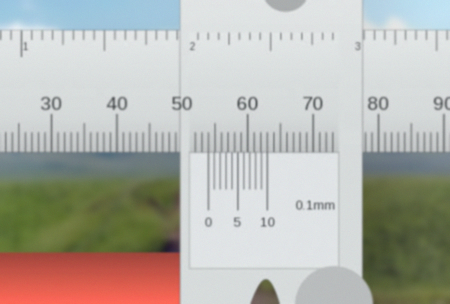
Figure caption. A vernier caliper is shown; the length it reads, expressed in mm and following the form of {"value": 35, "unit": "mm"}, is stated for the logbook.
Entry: {"value": 54.0, "unit": "mm"}
